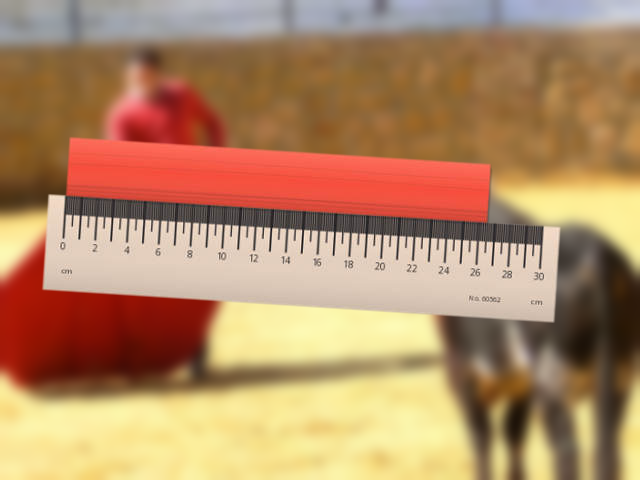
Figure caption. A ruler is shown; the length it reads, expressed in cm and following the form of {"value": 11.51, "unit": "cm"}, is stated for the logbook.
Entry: {"value": 26.5, "unit": "cm"}
